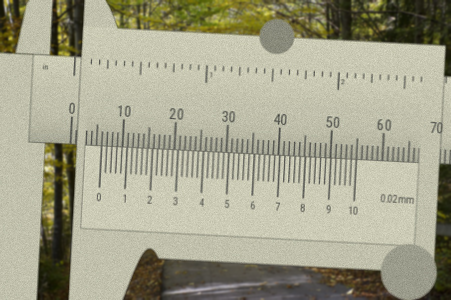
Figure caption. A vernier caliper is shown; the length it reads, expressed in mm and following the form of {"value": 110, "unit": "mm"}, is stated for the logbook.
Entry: {"value": 6.0, "unit": "mm"}
